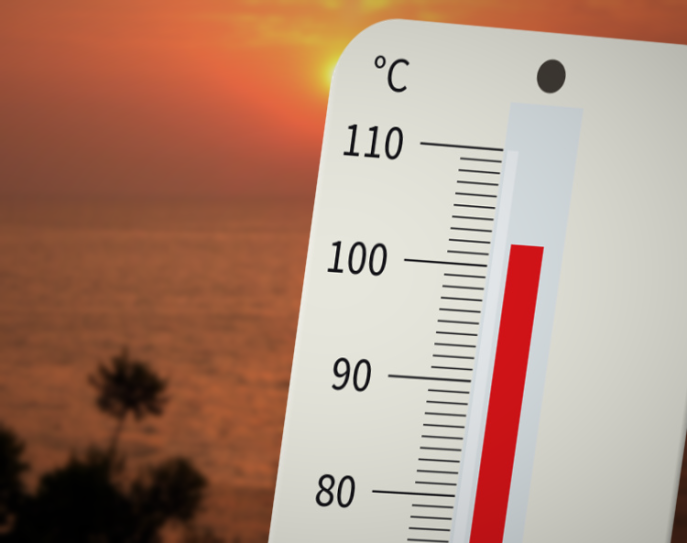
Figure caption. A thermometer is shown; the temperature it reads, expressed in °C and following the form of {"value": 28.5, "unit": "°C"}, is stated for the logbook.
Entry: {"value": 102, "unit": "°C"}
